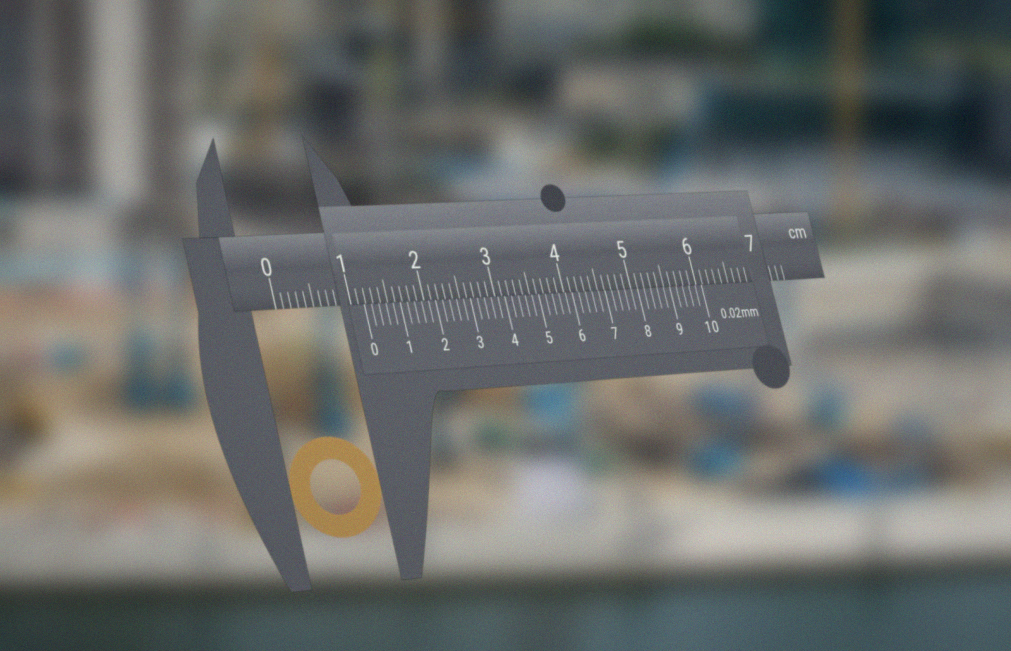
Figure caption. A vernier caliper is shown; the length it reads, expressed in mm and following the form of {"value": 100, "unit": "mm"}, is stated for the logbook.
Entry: {"value": 11.8, "unit": "mm"}
